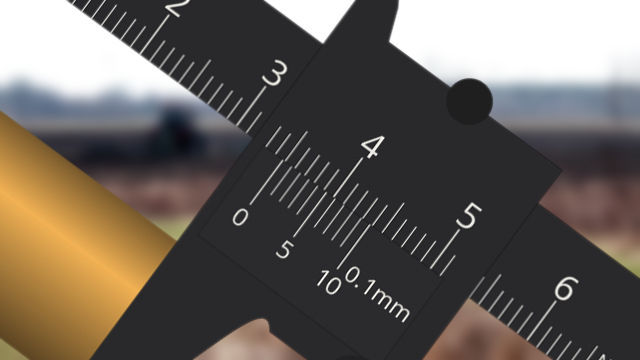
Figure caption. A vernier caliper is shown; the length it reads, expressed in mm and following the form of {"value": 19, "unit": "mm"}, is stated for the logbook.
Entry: {"value": 34.8, "unit": "mm"}
